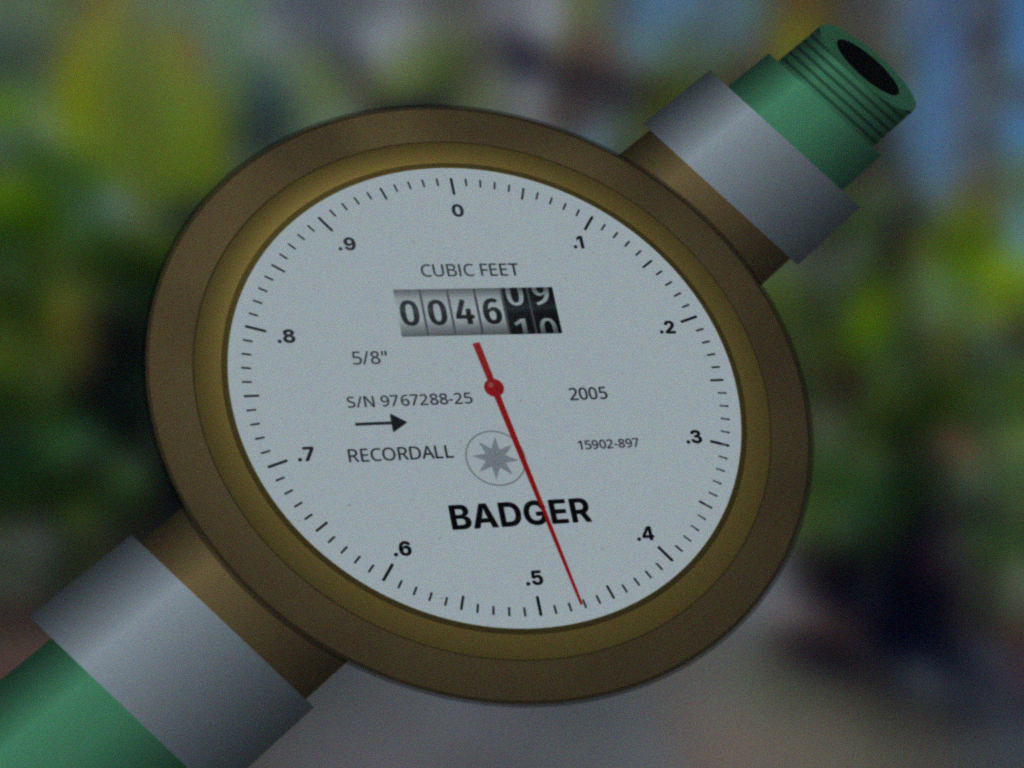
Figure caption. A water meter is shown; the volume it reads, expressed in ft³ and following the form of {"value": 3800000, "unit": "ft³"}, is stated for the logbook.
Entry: {"value": 4609.47, "unit": "ft³"}
